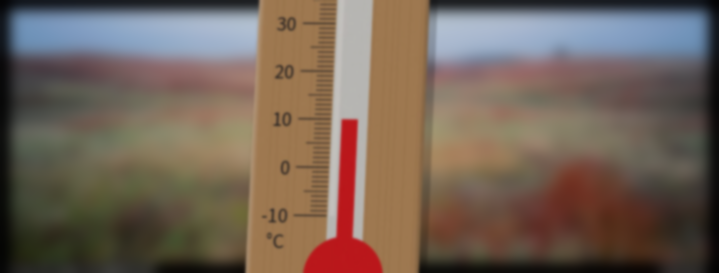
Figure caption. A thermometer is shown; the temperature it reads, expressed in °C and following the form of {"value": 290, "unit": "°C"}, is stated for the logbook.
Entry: {"value": 10, "unit": "°C"}
